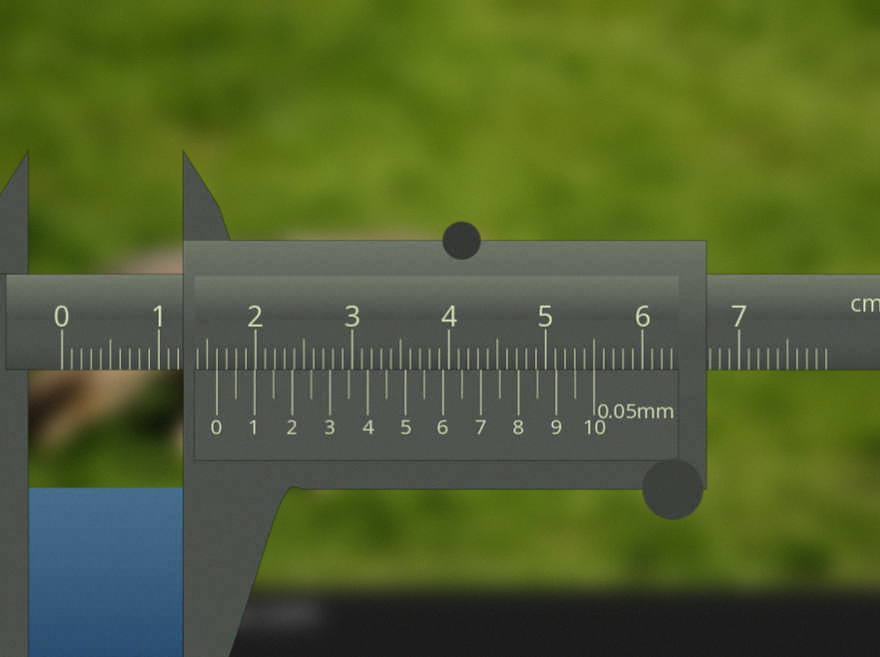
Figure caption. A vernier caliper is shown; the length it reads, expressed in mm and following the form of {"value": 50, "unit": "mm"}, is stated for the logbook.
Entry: {"value": 16.0, "unit": "mm"}
